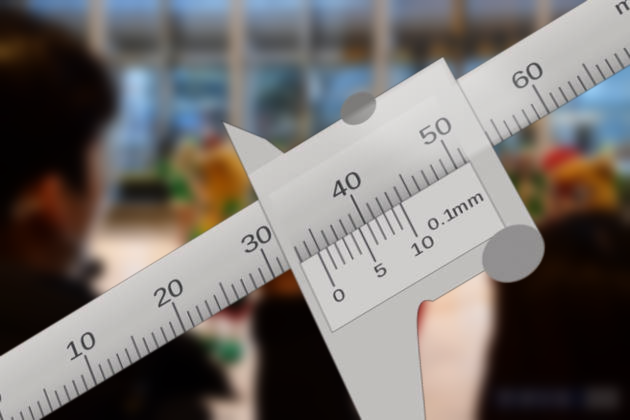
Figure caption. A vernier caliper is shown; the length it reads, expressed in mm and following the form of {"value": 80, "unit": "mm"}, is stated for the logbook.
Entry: {"value": 34.8, "unit": "mm"}
